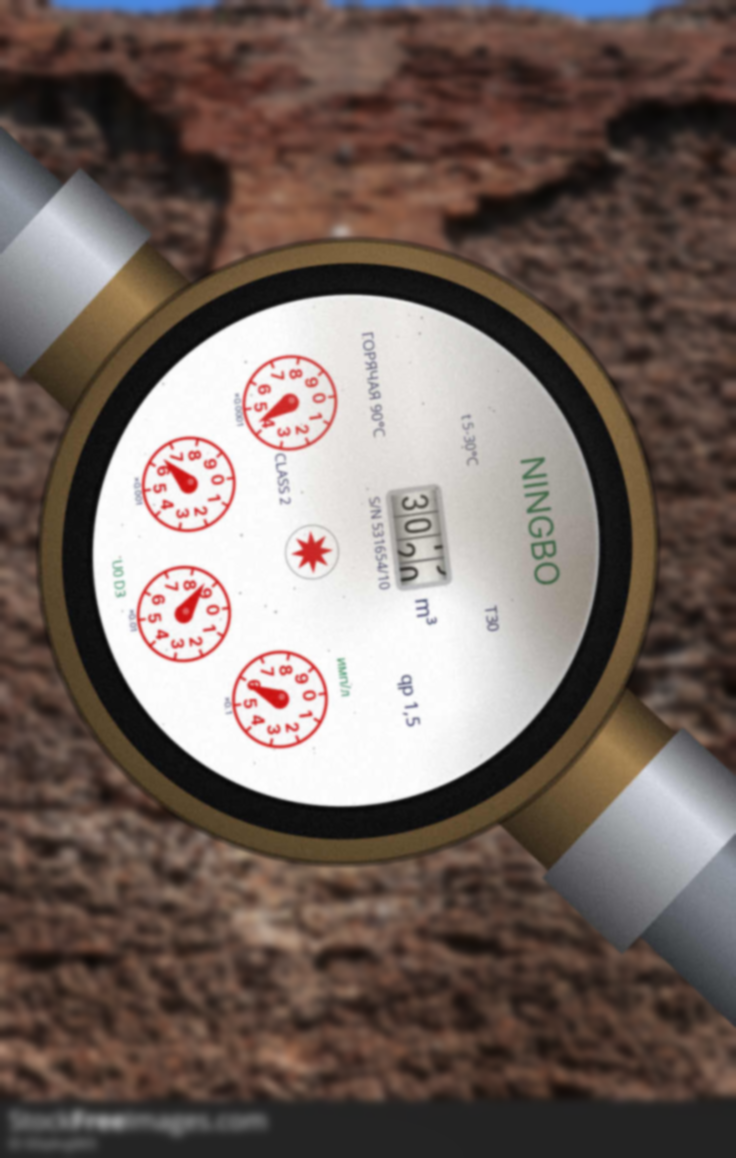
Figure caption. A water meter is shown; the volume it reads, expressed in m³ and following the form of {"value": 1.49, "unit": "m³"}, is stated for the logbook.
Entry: {"value": 3019.5864, "unit": "m³"}
